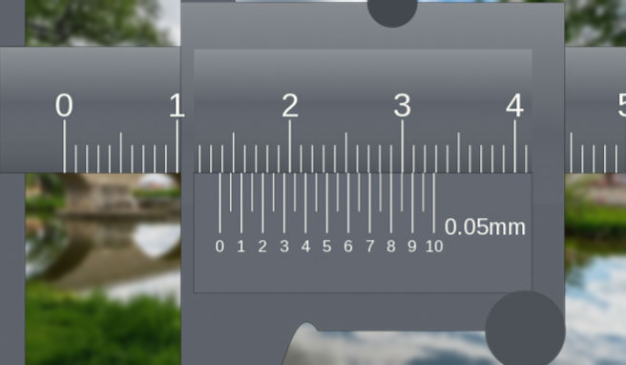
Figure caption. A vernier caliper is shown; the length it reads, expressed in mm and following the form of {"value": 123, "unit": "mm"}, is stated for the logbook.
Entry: {"value": 13.8, "unit": "mm"}
